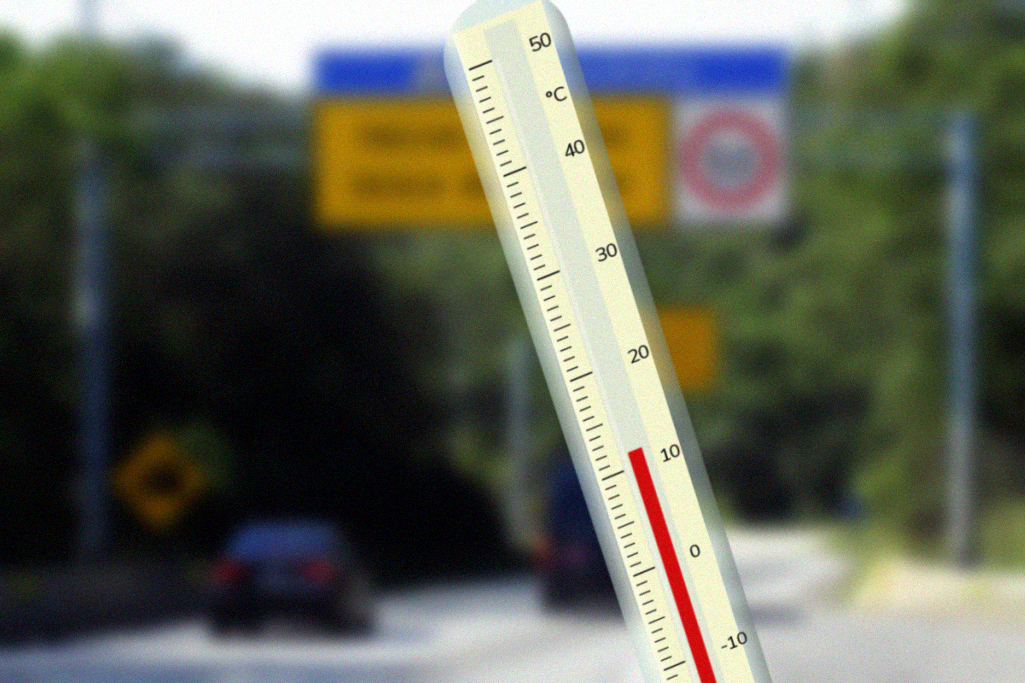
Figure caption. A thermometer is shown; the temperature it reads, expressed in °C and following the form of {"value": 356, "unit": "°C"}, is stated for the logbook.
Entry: {"value": 11.5, "unit": "°C"}
